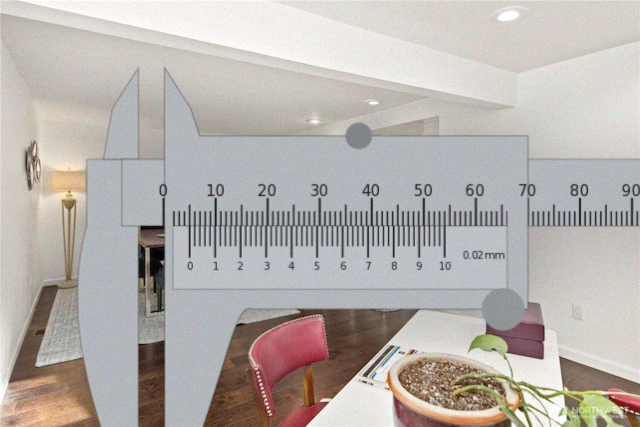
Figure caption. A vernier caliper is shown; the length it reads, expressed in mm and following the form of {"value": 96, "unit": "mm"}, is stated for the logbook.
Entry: {"value": 5.0, "unit": "mm"}
